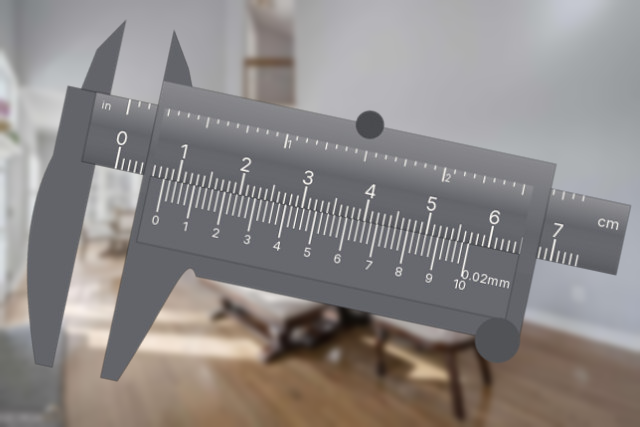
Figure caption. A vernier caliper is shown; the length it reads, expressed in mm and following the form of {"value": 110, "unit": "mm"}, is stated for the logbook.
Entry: {"value": 7.8, "unit": "mm"}
